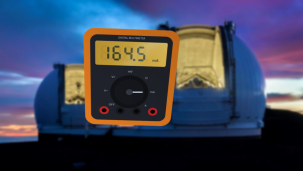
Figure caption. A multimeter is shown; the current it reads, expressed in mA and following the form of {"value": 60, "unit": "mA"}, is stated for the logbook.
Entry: {"value": 164.5, "unit": "mA"}
